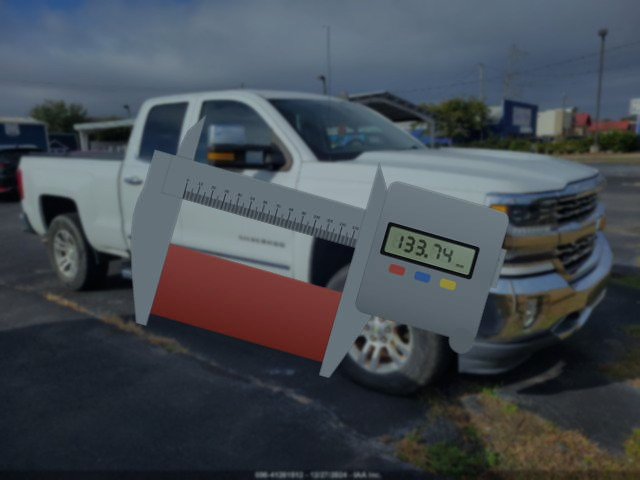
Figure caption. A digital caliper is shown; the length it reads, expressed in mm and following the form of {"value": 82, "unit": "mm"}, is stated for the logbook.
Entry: {"value": 133.74, "unit": "mm"}
